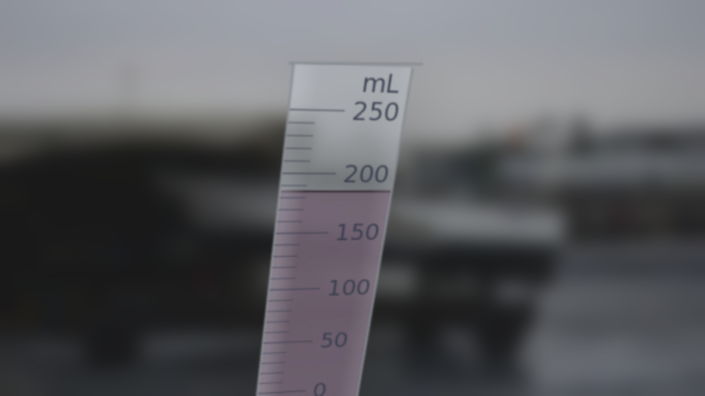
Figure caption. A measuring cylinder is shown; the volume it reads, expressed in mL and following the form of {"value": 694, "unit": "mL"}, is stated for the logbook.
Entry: {"value": 185, "unit": "mL"}
